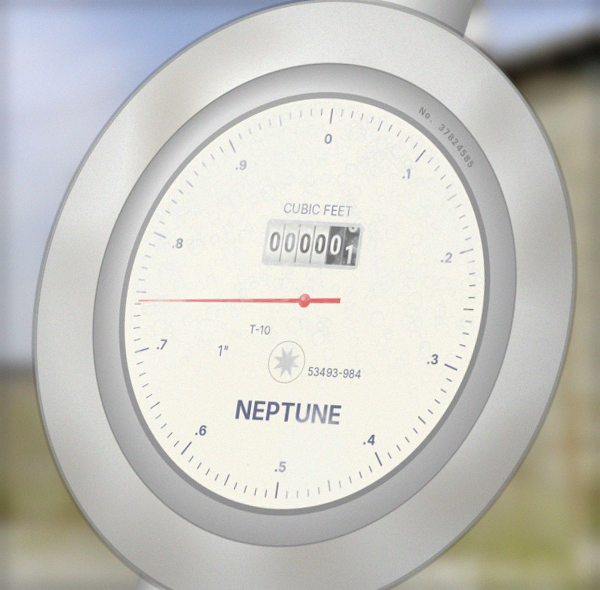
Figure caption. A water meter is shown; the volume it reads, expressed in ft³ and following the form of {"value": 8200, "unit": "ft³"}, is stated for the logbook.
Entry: {"value": 0.74, "unit": "ft³"}
